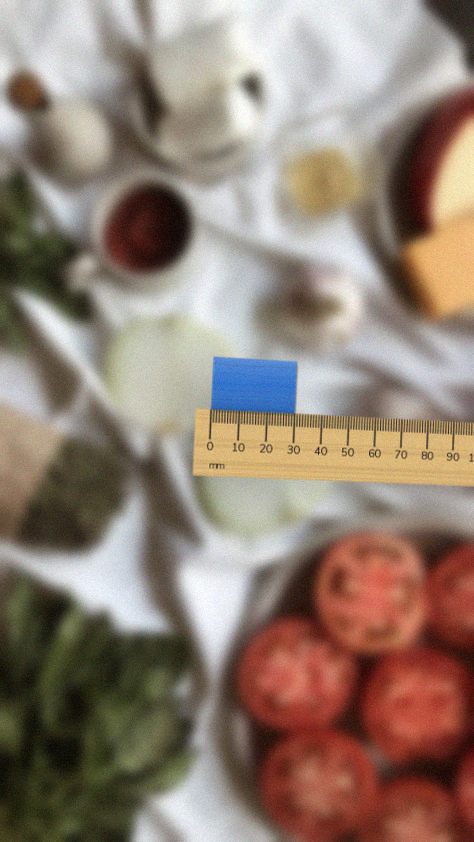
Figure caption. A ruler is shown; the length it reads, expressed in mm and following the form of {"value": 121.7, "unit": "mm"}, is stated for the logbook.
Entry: {"value": 30, "unit": "mm"}
